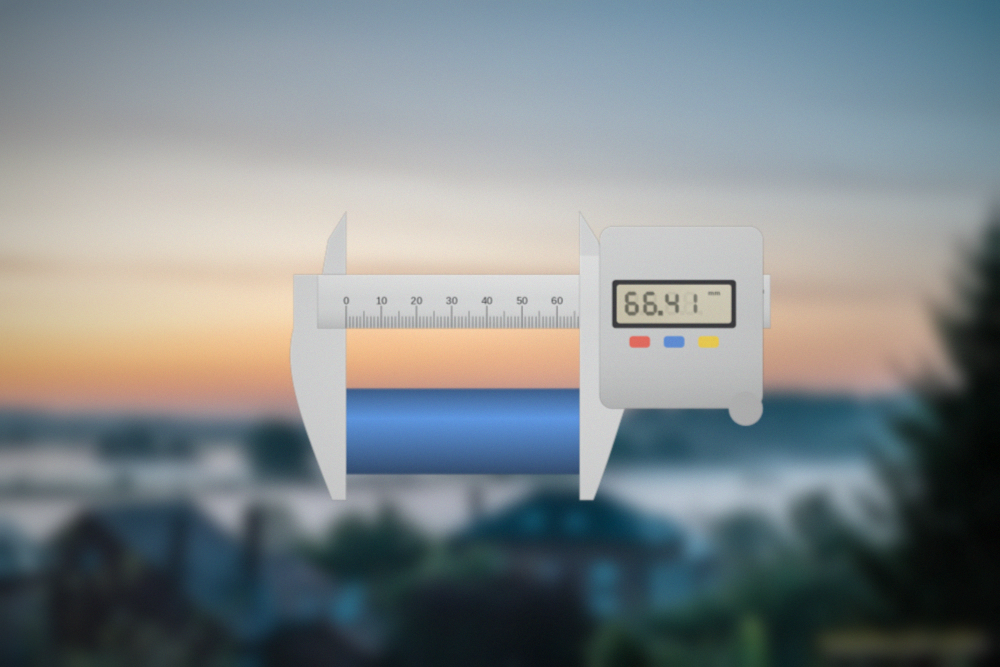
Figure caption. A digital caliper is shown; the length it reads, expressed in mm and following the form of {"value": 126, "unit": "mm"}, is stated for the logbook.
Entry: {"value": 66.41, "unit": "mm"}
